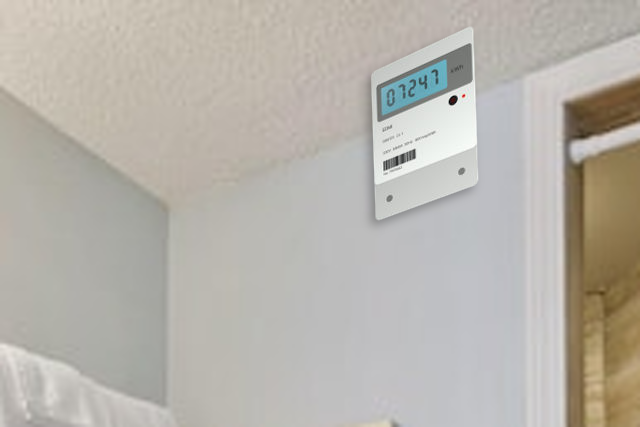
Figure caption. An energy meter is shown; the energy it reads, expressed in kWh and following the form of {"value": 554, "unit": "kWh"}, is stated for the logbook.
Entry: {"value": 7247, "unit": "kWh"}
